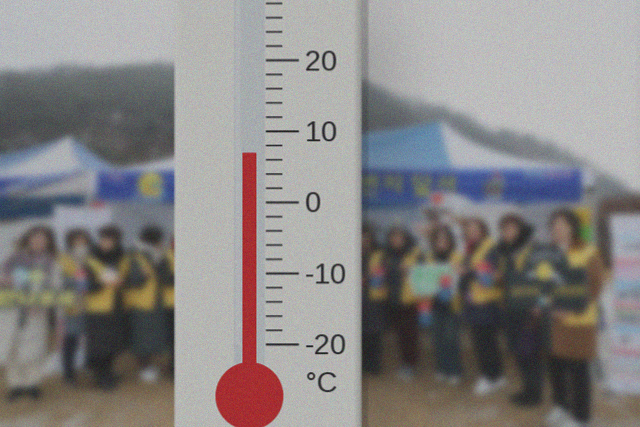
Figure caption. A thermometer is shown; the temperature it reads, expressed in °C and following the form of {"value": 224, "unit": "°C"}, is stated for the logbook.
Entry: {"value": 7, "unit": "°C"}
